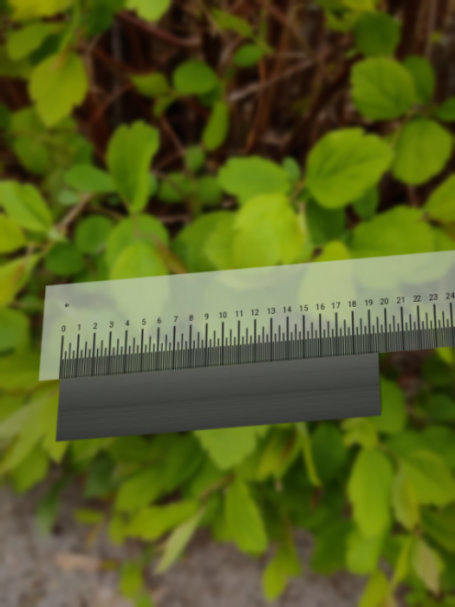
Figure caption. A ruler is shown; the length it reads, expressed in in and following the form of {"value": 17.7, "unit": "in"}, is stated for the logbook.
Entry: {"value": 19.5, "unit": "in"}
